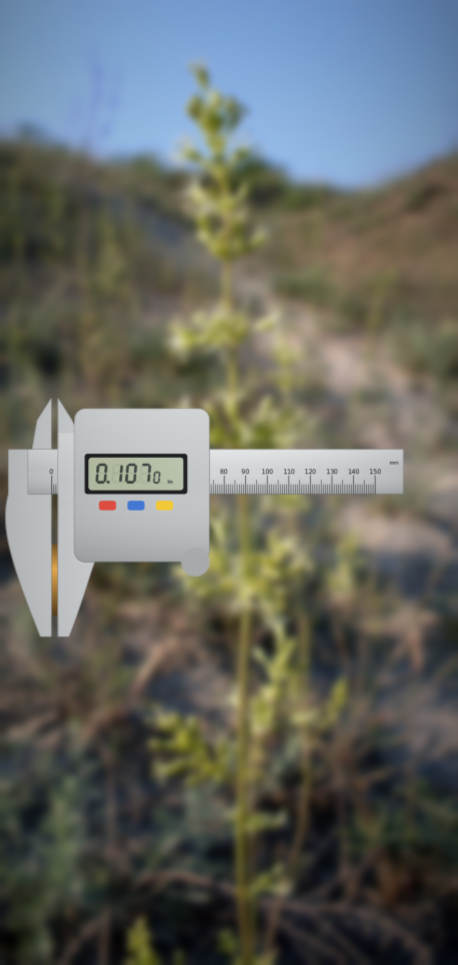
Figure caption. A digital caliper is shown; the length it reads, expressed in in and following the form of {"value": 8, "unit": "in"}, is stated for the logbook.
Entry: {"value": 0.1070, "unit": "in"}
